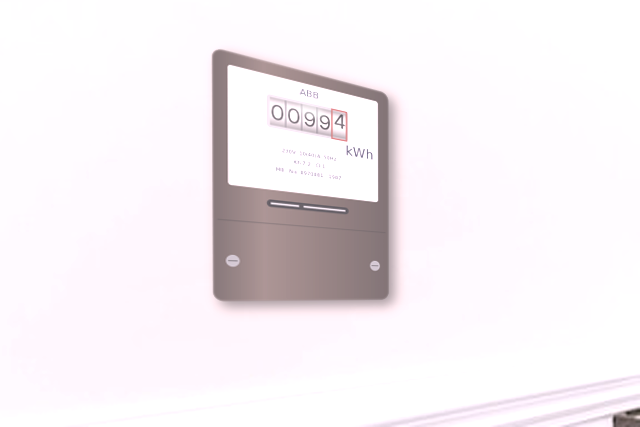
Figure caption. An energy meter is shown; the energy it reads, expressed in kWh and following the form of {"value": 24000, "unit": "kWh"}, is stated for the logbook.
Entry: {"value": 99.4, "unit": "kWh"}
